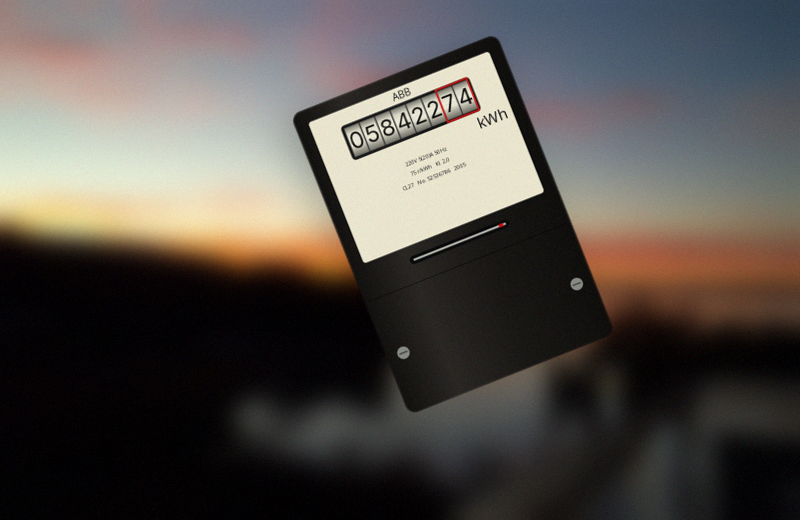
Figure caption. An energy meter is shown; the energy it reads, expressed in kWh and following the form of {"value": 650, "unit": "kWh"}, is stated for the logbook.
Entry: {"value": 58422.74, "unit": "kWh"}
